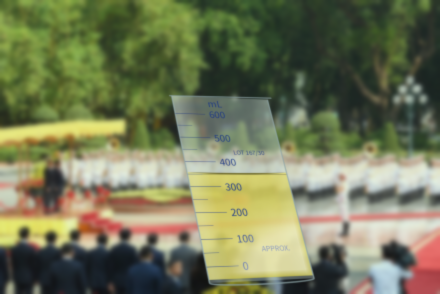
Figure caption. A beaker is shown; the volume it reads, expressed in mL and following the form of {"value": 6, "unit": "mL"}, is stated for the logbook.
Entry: {"value": 350, "unit": "mL"}
